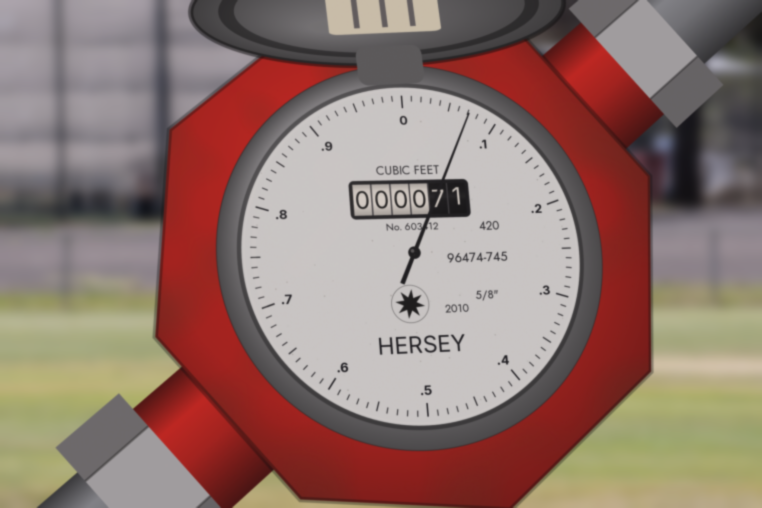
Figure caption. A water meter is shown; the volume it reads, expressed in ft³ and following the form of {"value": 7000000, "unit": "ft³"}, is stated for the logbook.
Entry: {"value": 71.07, "unit": "ft³"}
